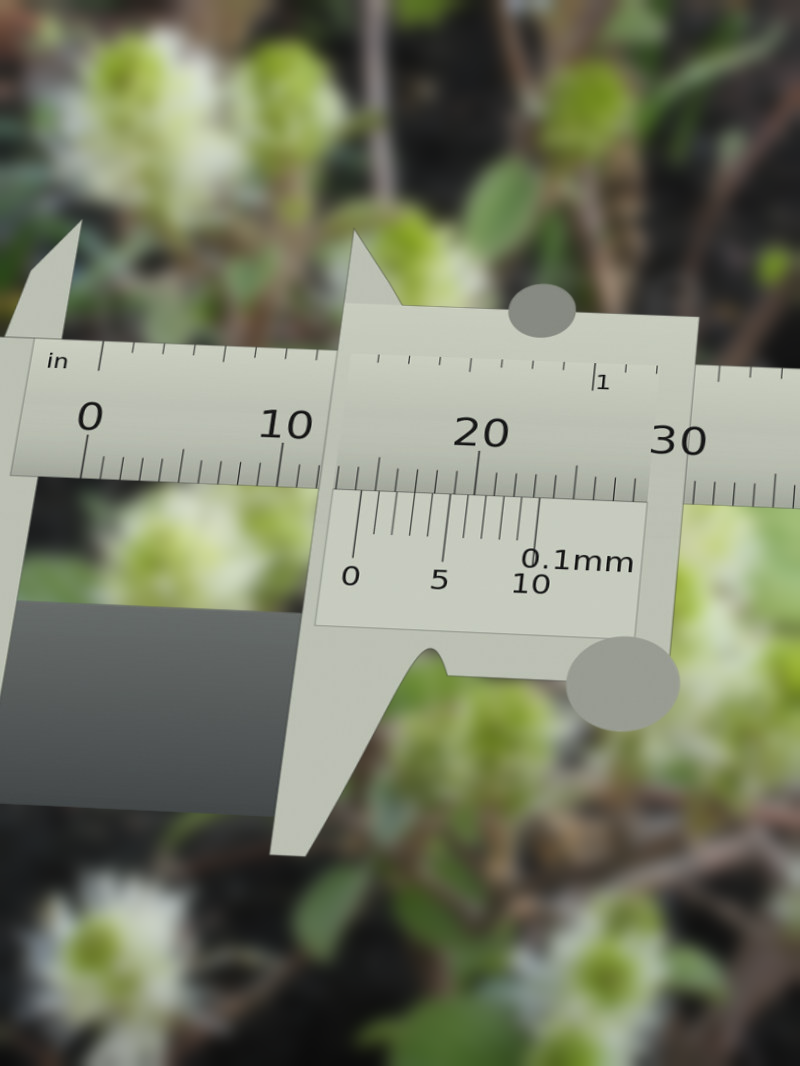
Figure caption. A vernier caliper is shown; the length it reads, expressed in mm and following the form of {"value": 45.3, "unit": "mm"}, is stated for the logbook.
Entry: {"value": 14.3, "unit": "mm"}
